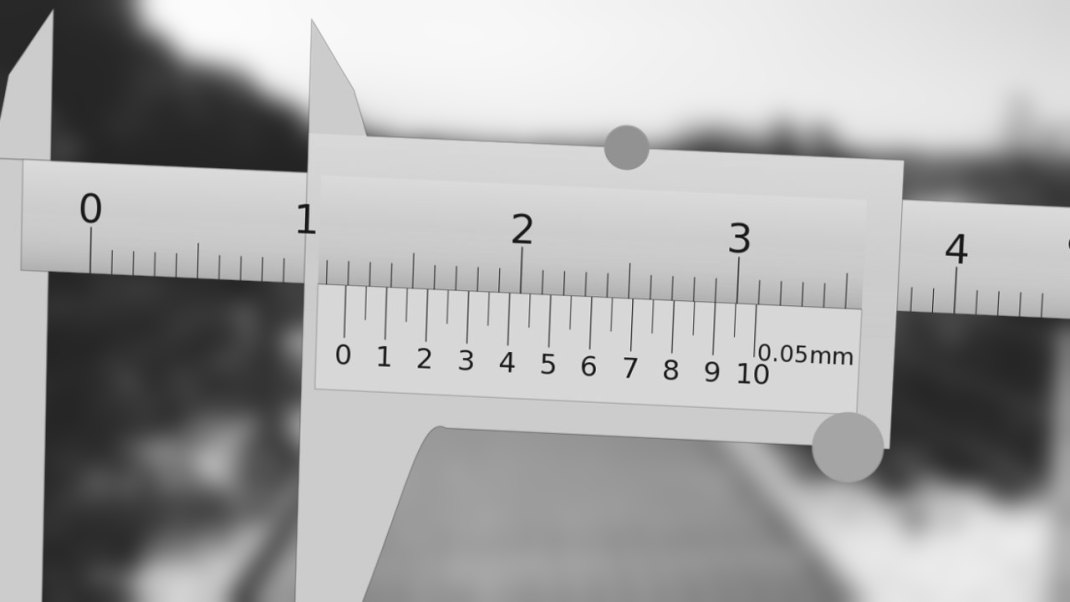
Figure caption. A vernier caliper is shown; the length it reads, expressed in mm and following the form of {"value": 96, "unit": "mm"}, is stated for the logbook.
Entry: {"value": 11.90, "unit": "mm"}
